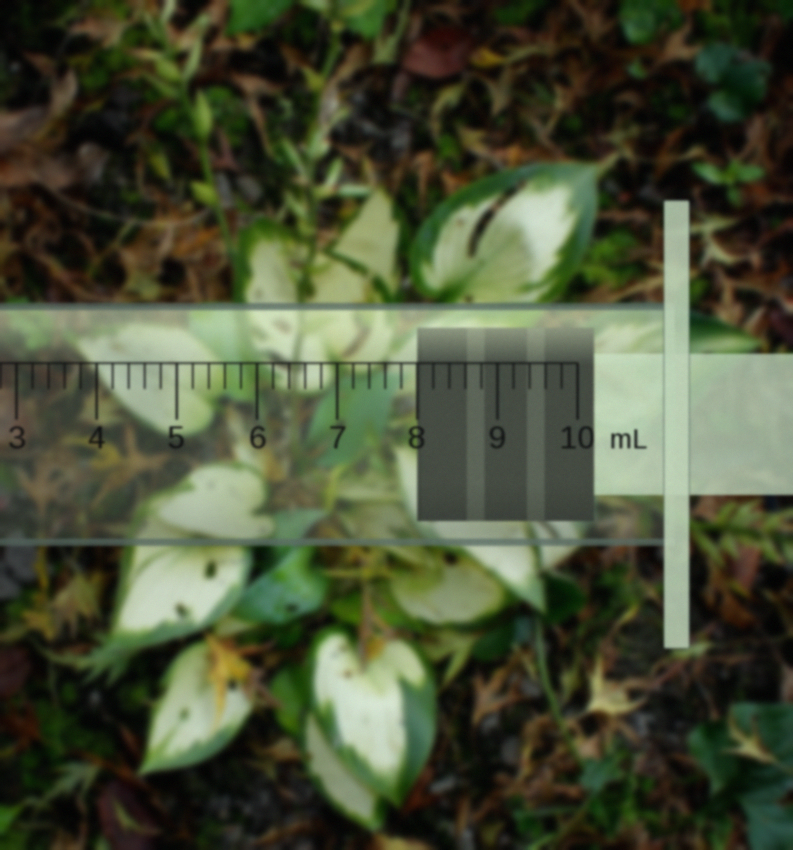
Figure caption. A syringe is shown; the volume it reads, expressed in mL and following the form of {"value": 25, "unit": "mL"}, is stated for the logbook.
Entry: {"value": 8, "unit": "mL"}
